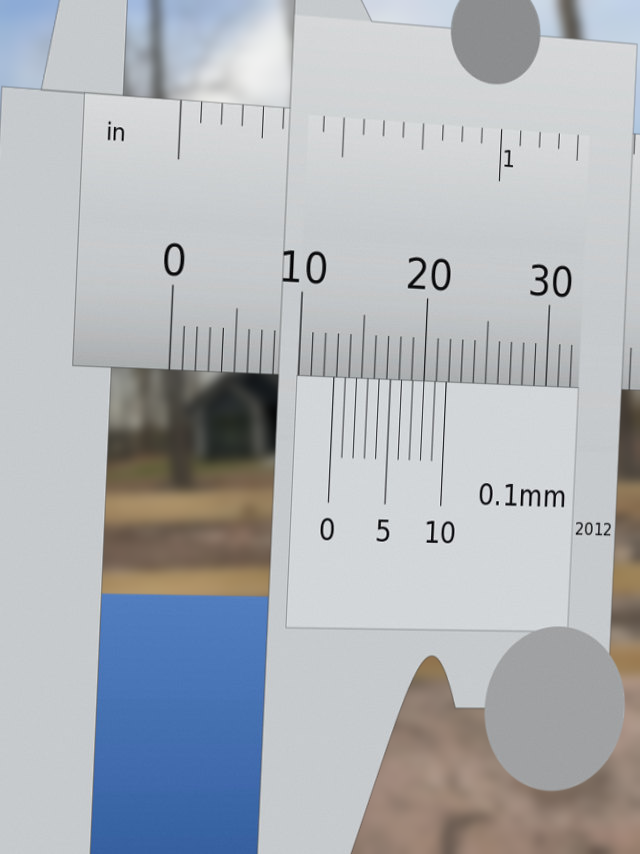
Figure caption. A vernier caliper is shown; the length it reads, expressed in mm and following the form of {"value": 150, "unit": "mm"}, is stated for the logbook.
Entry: {"value": 12.8, "unit": "mm"}
